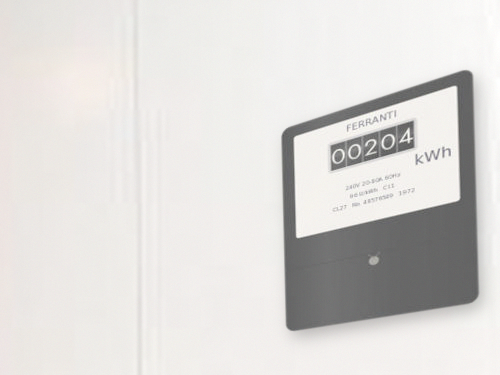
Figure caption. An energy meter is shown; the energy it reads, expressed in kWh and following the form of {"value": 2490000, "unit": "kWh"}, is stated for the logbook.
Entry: {"value": 204, "unit": "kWh"}
